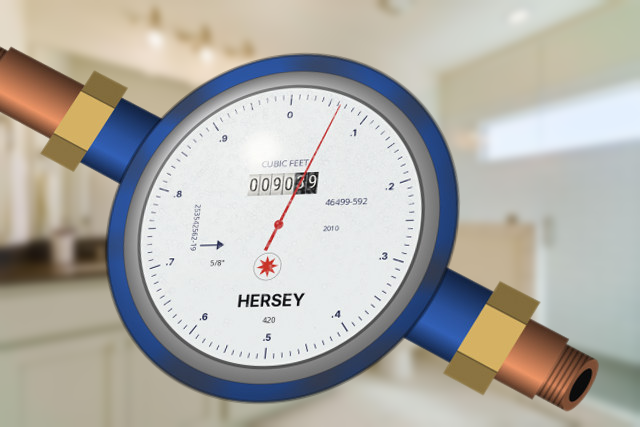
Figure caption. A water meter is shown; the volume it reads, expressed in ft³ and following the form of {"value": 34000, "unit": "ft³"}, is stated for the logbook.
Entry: {"value": 9039.06, "unit": "ft³"}
